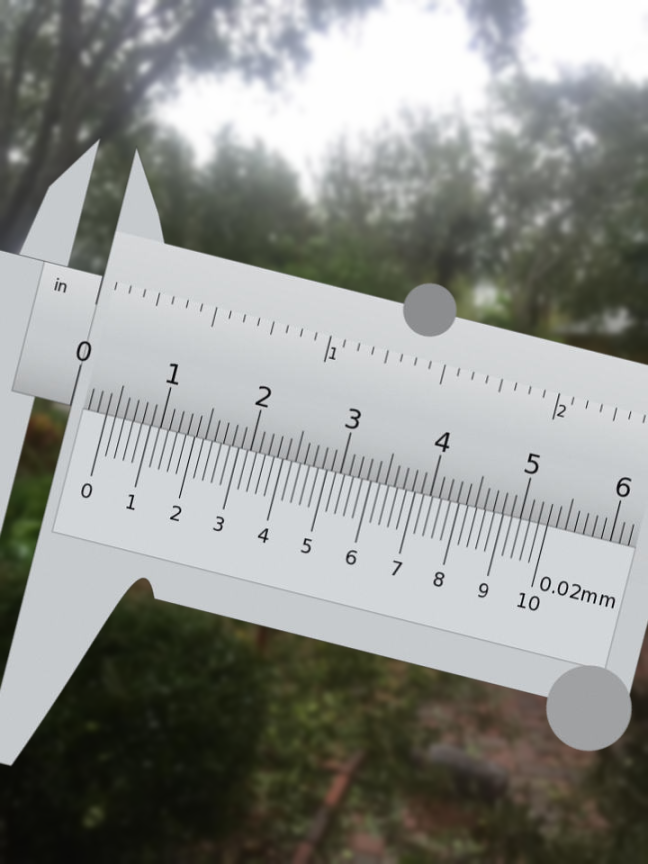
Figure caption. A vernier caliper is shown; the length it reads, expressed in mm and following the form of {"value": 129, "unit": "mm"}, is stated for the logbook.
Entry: {"value": 4.0, "unit": "mm"}
